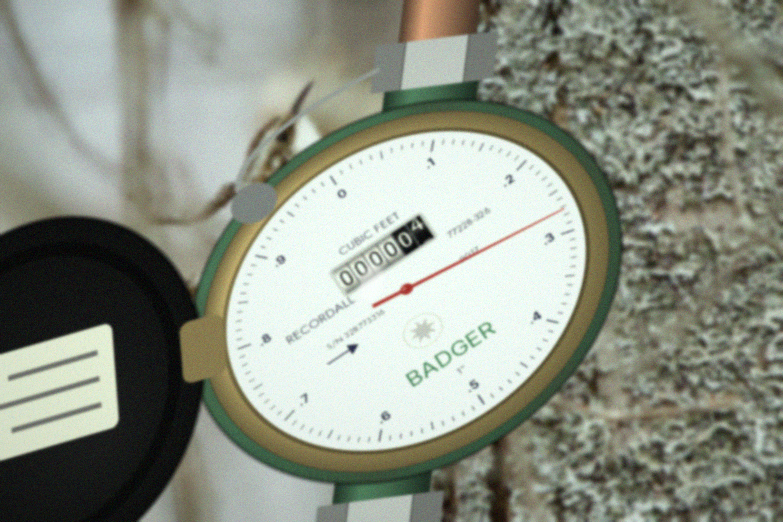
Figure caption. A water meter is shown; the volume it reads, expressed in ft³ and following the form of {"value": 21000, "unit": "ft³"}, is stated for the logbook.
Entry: {"value": 4.27, "unit": "ft³"}
